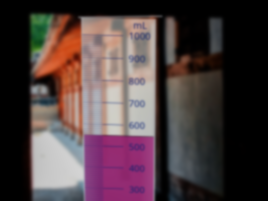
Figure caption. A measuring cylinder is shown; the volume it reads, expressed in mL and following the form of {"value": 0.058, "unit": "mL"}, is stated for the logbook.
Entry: {"value": 550, "unit": "mL"}
